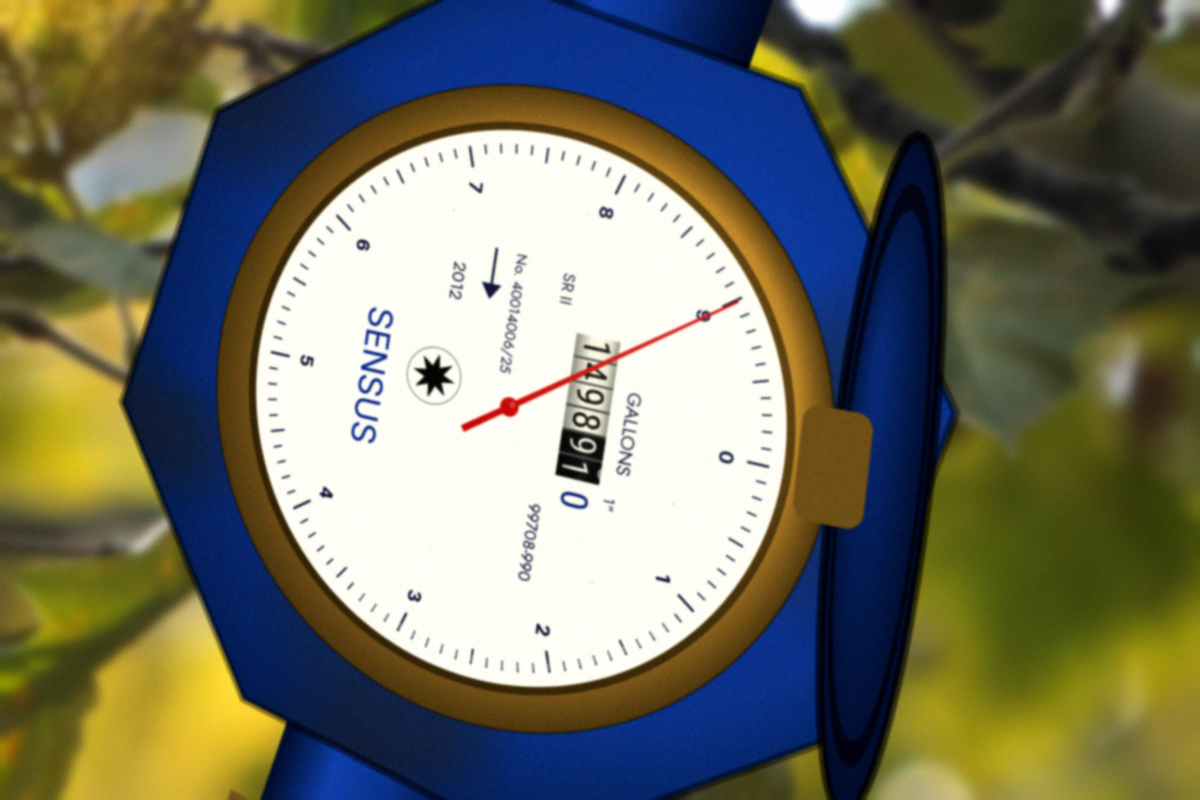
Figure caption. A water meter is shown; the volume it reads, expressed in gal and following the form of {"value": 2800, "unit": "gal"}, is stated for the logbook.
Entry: {"value": 1498909.0, "unit": "gal"}
